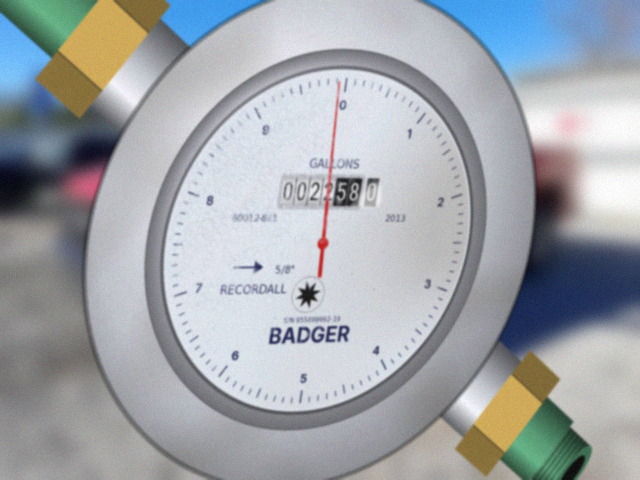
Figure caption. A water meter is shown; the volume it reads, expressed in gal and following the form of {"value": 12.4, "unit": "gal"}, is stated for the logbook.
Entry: {"value": 22579.9, "unit": "gal"}
